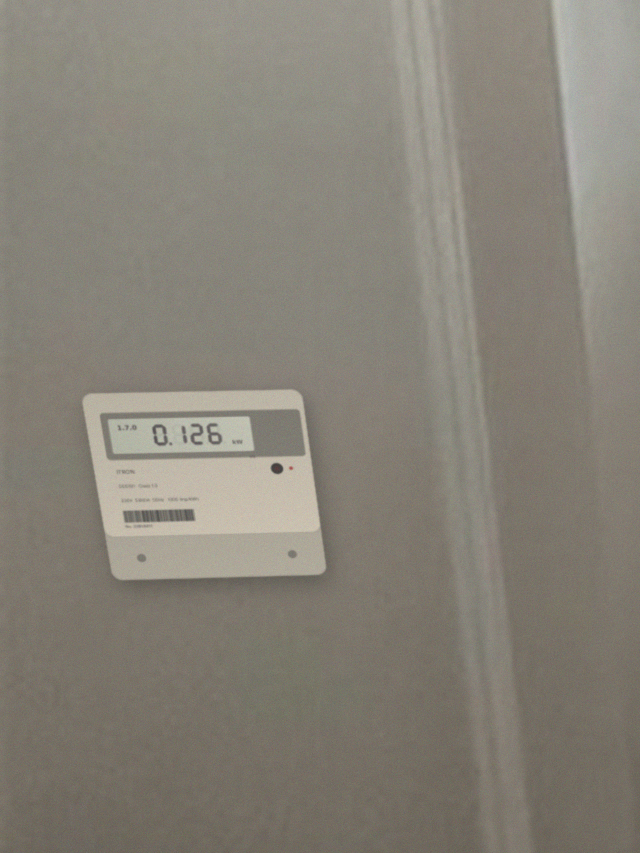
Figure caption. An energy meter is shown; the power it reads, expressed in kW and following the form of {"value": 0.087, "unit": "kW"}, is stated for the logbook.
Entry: {"value": 0.126, "unit": "kW"}
